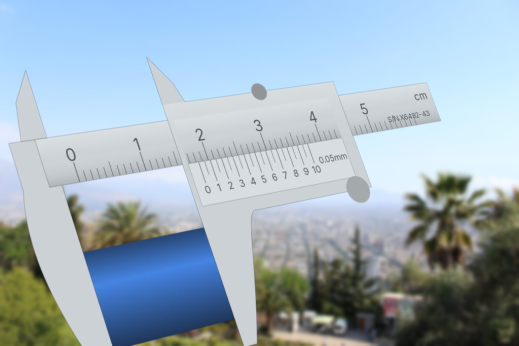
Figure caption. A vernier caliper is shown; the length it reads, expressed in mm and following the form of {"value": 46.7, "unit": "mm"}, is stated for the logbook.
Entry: {"value": 18.4, "unit": "mm"}
